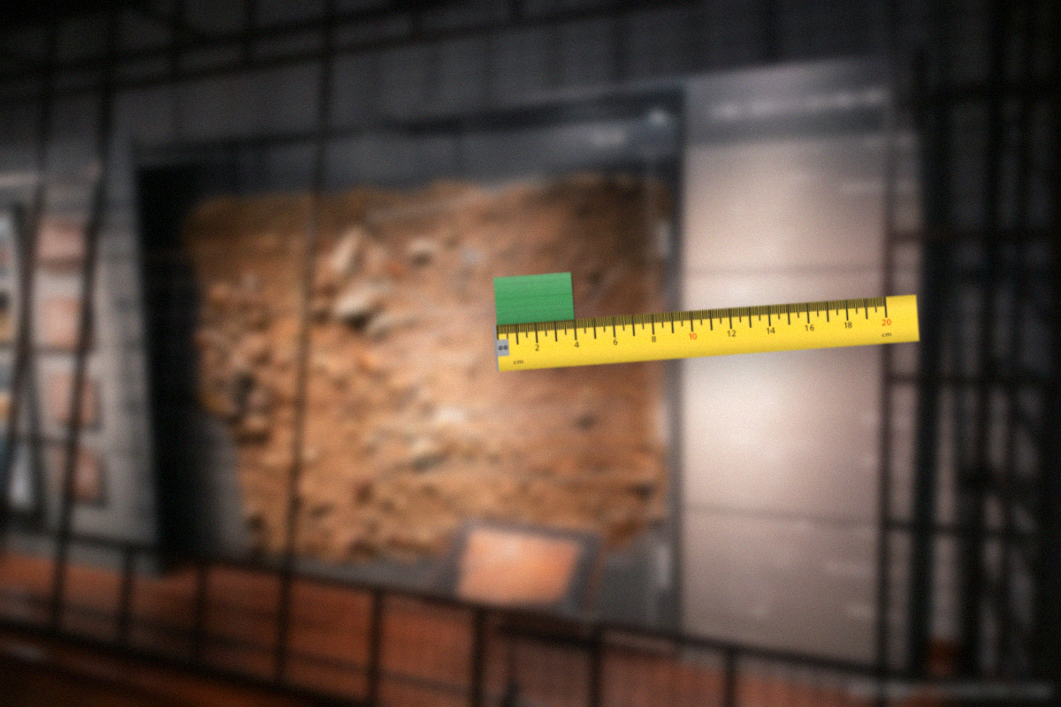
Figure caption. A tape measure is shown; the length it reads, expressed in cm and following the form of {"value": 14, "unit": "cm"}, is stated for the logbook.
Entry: {"value": 4, "unit": "cm"}
